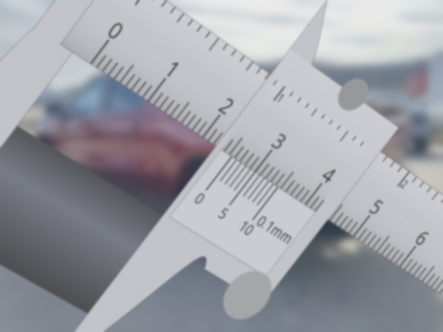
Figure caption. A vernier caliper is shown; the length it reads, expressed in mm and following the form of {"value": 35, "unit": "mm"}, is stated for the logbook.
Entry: {"value": 25.5, "unit": "mm"}
